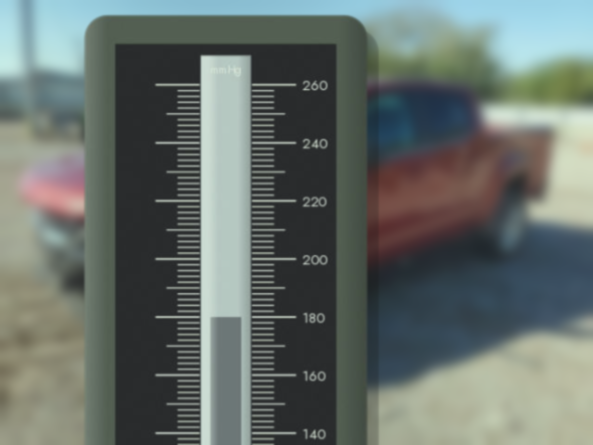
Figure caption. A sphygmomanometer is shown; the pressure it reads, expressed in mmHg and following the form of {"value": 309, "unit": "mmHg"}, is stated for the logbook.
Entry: {"value": 180, "unit": "mmHg"}
